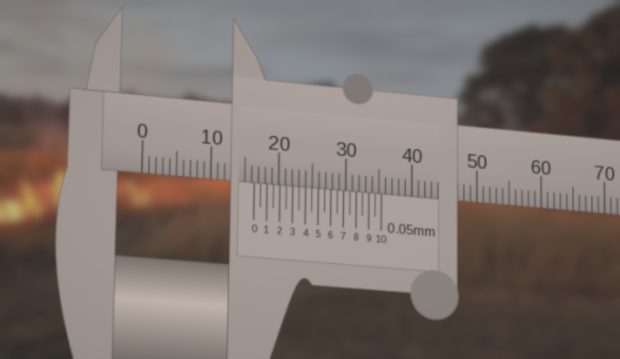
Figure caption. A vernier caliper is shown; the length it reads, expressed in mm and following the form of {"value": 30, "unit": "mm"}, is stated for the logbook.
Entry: {"value": 16.4, "unit": "mm"}
